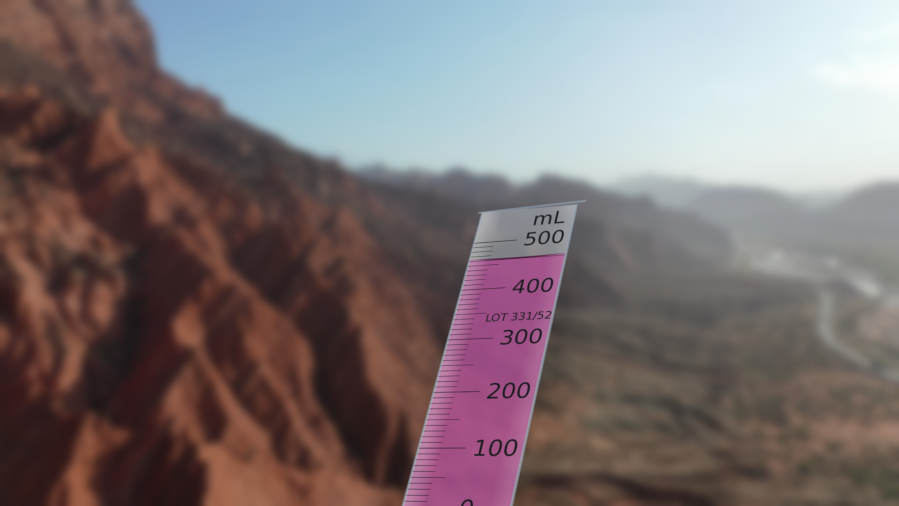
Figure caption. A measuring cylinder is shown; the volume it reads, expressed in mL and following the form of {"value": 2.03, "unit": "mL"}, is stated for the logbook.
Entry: {"value": 460, "unit": "mL"}
